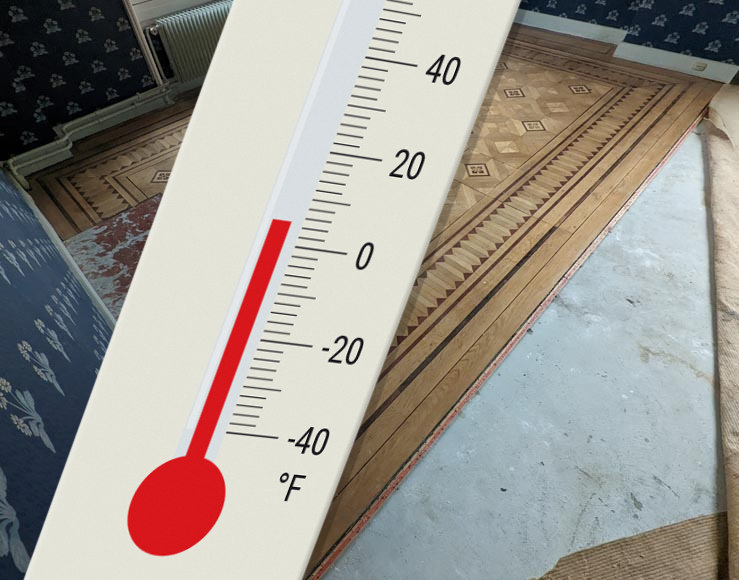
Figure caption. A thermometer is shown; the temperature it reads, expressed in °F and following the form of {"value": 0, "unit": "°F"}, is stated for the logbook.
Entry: {"value": 5, "unit": "°F"}
